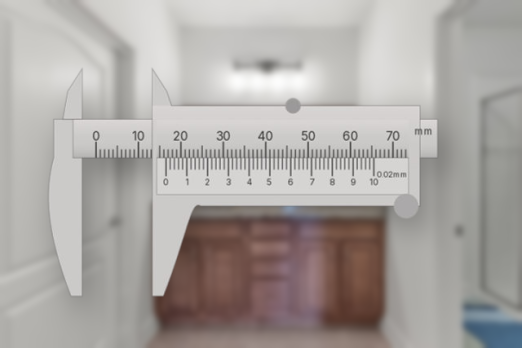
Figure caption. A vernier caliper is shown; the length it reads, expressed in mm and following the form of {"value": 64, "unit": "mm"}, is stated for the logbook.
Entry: {"value": 16.5, "unit": "mm"}
